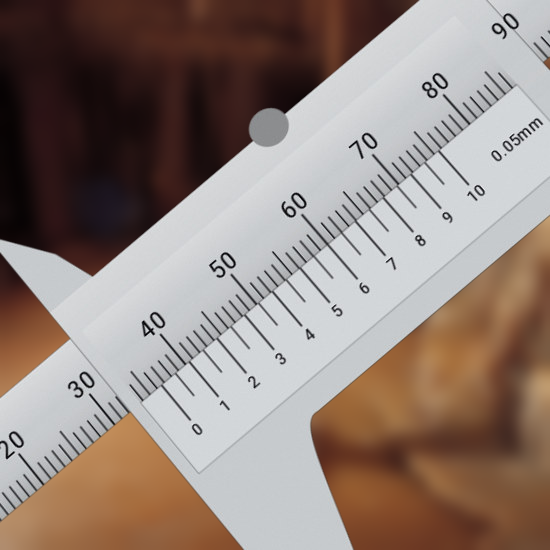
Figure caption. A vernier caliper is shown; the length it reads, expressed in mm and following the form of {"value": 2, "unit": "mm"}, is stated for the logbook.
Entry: {"value": 36.6, "unit": "mm"}
